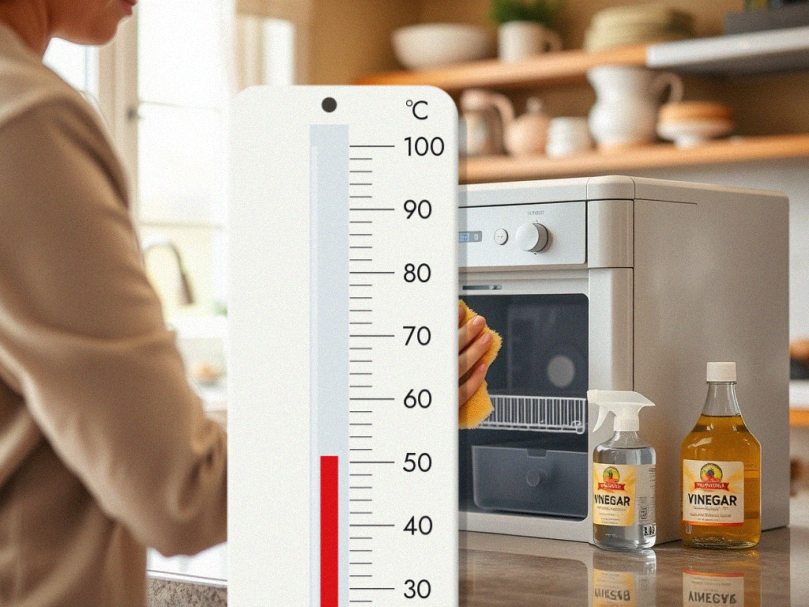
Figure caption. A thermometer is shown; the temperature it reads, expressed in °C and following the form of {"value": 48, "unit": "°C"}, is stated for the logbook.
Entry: {"value": 51, "unit": "°C"}
